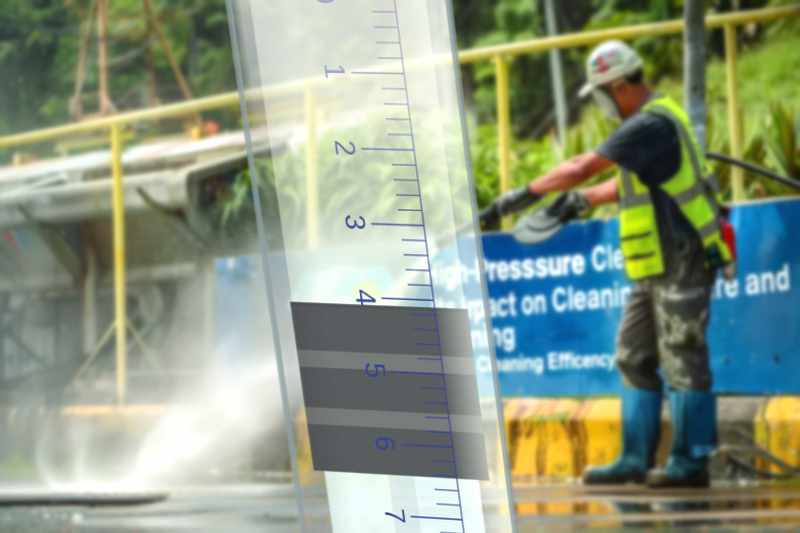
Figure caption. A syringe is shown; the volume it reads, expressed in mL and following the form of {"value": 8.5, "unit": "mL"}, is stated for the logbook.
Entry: {"value": 4.1, "unit": "mL"}
